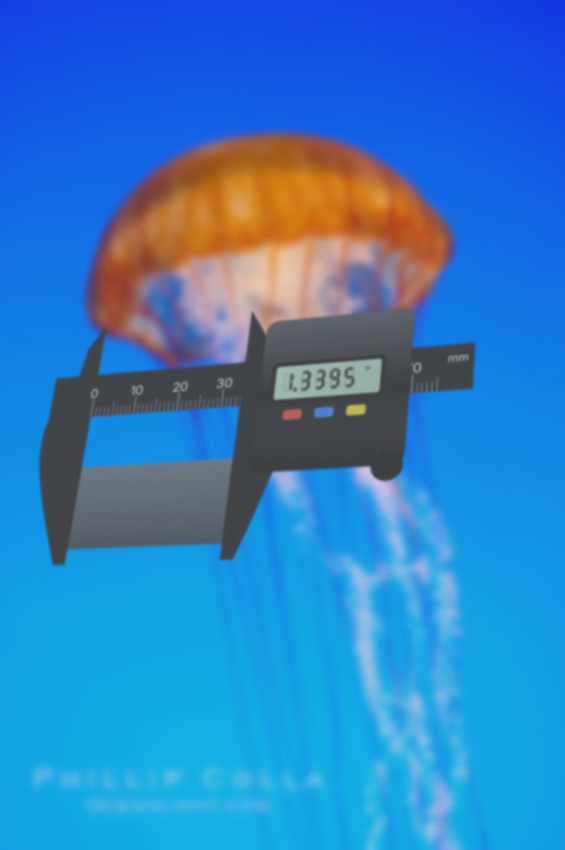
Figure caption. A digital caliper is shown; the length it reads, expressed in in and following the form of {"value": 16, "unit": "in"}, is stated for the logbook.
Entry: {"value": 1.3395, "unit": "in"}
